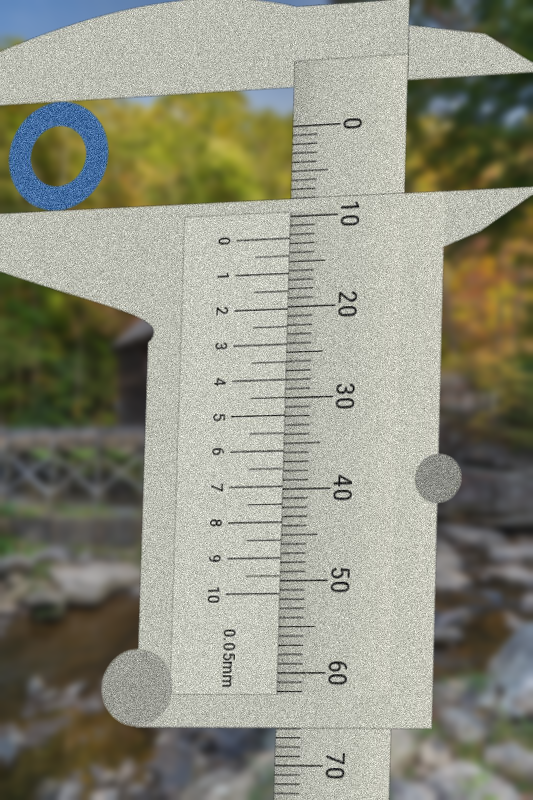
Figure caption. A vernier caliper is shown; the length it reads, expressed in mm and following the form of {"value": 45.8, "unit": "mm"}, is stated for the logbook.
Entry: {"value": 12.4, "unit": "mm"}
